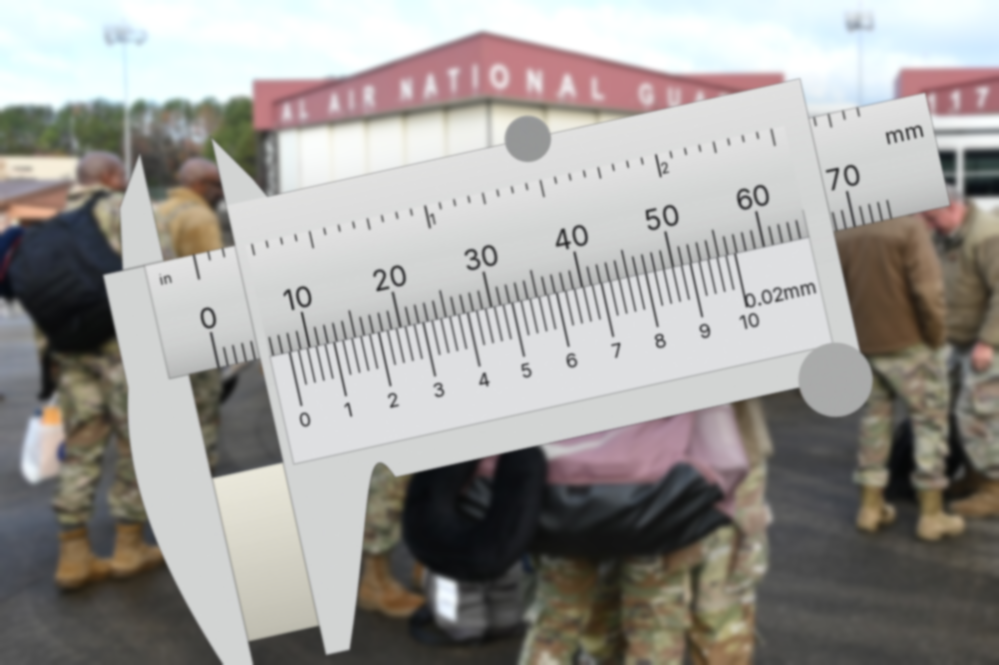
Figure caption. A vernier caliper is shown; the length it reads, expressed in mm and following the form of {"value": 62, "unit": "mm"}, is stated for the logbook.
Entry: {"value": 7.8, "unit": "mm"}
